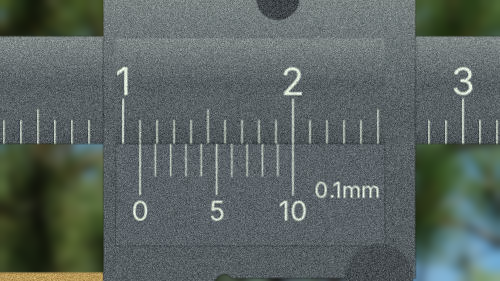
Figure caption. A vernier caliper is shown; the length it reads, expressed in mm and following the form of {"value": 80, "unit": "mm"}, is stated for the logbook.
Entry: {"value": 11.0, "unit": "mm"}
